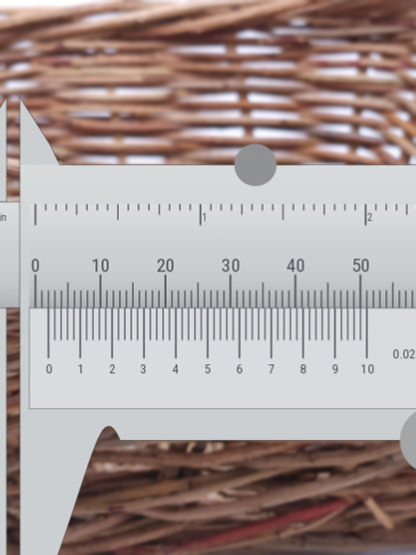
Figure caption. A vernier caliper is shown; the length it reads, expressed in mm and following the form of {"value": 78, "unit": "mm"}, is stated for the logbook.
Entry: {"value": 2.0, "unit": "mm"}
